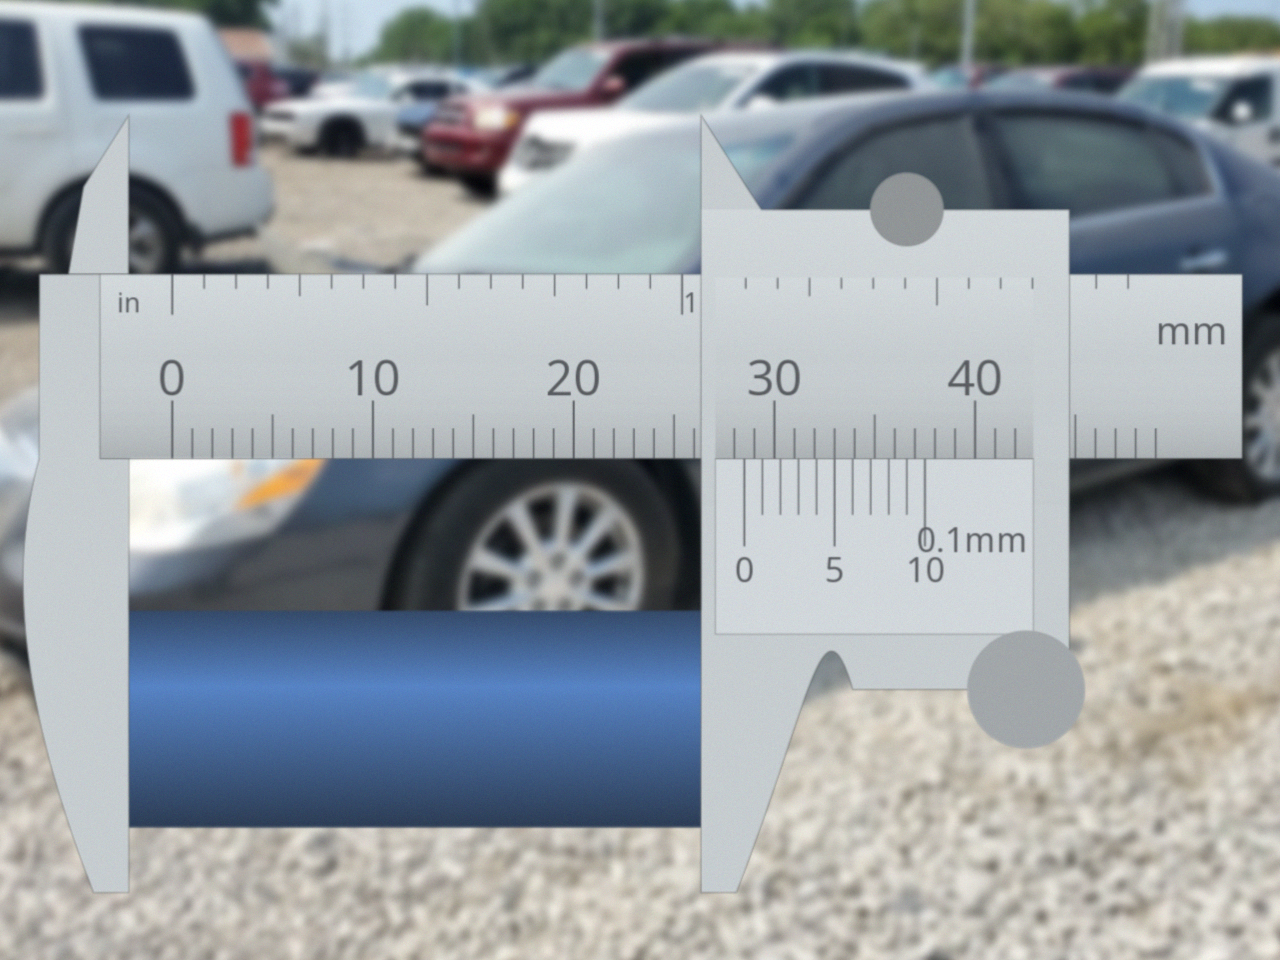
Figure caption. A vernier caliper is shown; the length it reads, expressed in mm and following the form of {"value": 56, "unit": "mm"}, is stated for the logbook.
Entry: {"value": 28.5, "unit": "mm"}
